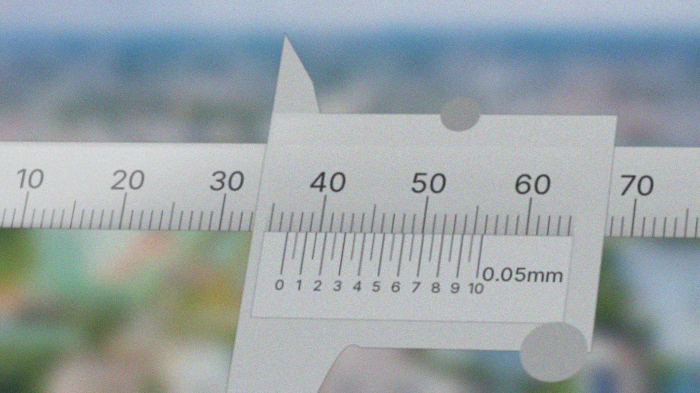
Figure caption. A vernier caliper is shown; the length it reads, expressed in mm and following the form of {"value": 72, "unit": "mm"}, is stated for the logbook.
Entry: {"value": 36.8, "unit": "mm"}
